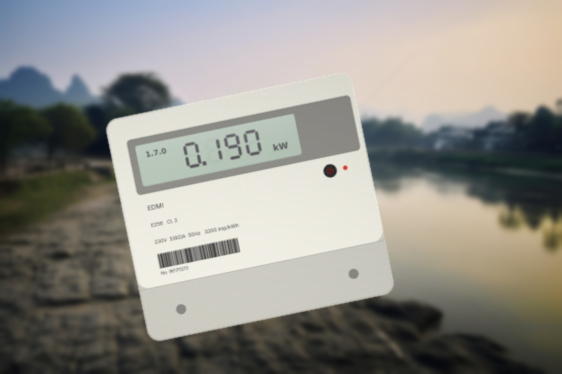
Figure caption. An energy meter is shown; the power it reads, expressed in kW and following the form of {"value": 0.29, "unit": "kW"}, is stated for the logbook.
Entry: {"value": 0.190, "unit": "kW"}
